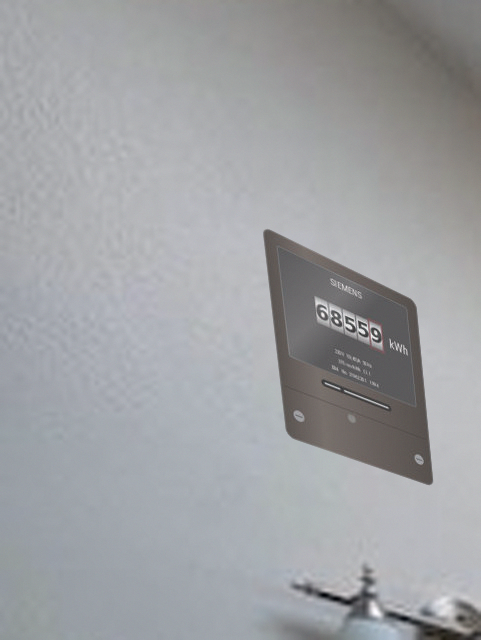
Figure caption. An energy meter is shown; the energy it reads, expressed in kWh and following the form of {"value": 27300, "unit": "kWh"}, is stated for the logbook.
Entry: {"value": 6855.9, "unit": "kWh"}
